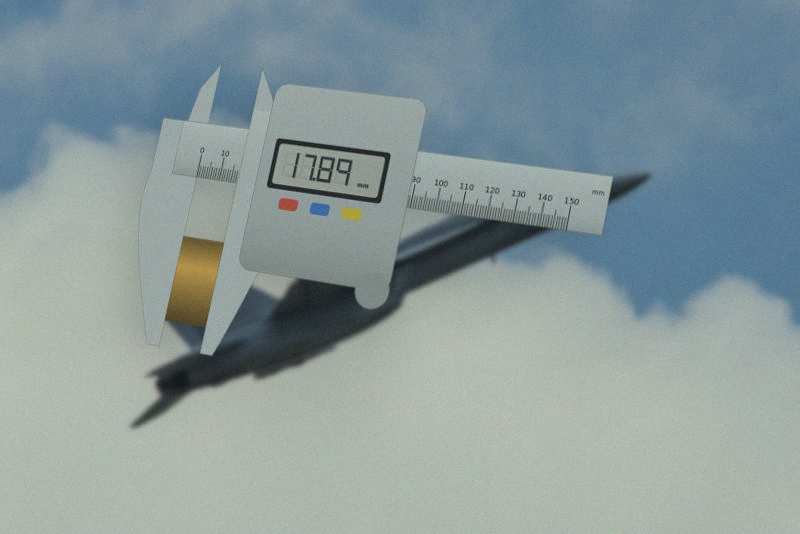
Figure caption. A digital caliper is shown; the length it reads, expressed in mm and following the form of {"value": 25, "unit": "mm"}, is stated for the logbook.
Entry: {"value": 17.89, "unit": "mm"}
